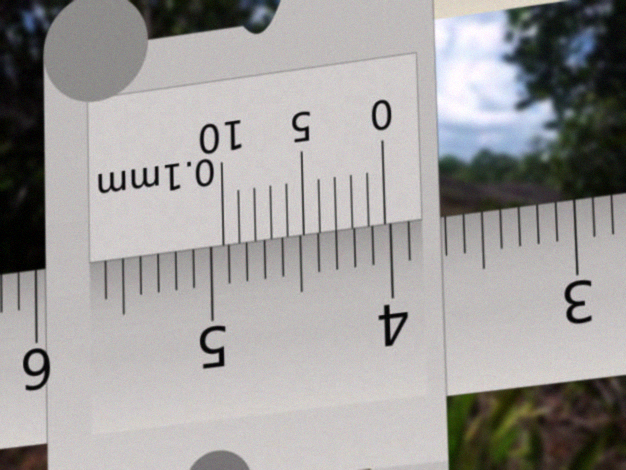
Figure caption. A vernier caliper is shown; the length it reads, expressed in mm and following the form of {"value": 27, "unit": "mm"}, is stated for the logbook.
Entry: {"value": 40.3, "unit": "mm"}
